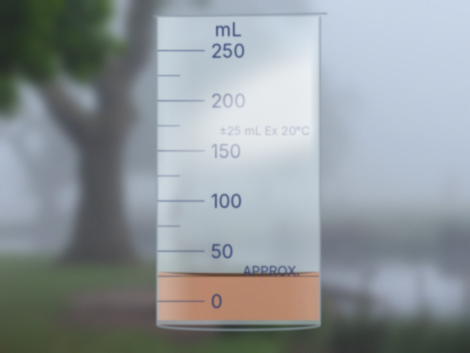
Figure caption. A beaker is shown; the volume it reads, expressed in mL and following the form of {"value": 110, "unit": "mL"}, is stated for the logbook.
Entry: {"value": 25, "unit": "mL"}
